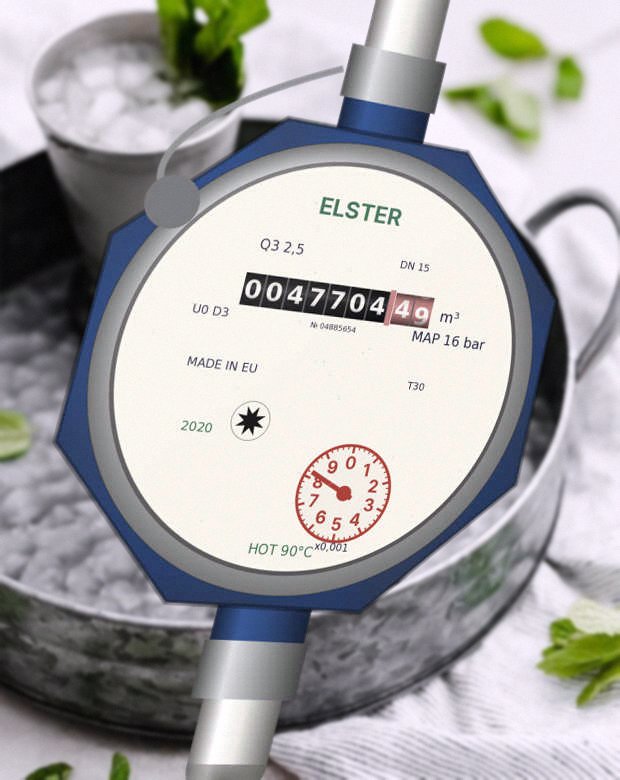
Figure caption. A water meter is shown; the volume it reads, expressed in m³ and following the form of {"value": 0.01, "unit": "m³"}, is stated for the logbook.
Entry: {"value": 47704.488, "unit": "m³"}
